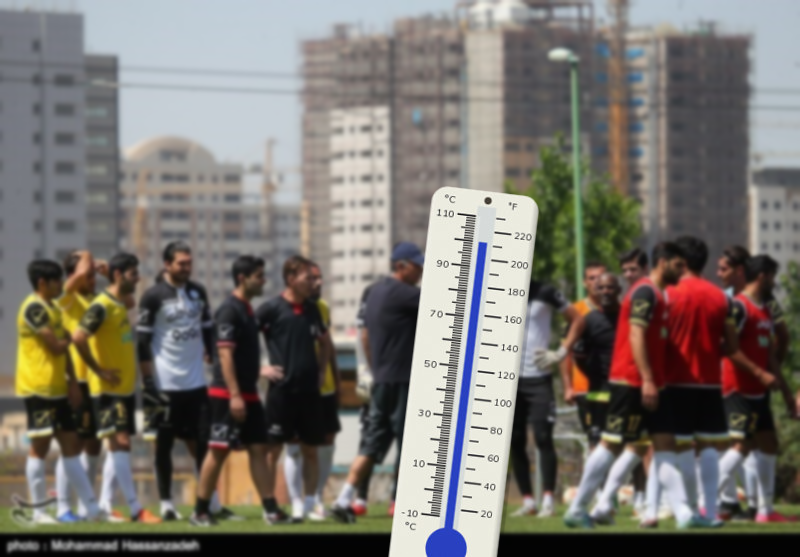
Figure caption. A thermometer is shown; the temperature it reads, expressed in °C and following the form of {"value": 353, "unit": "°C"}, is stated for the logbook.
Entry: {"value": 100, "unit": "°C"}
